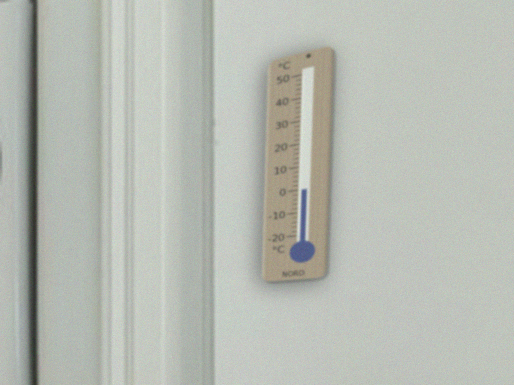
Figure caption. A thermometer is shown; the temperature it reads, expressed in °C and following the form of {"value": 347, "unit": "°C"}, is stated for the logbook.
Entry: {"value": 0, "unit": "°C"}
